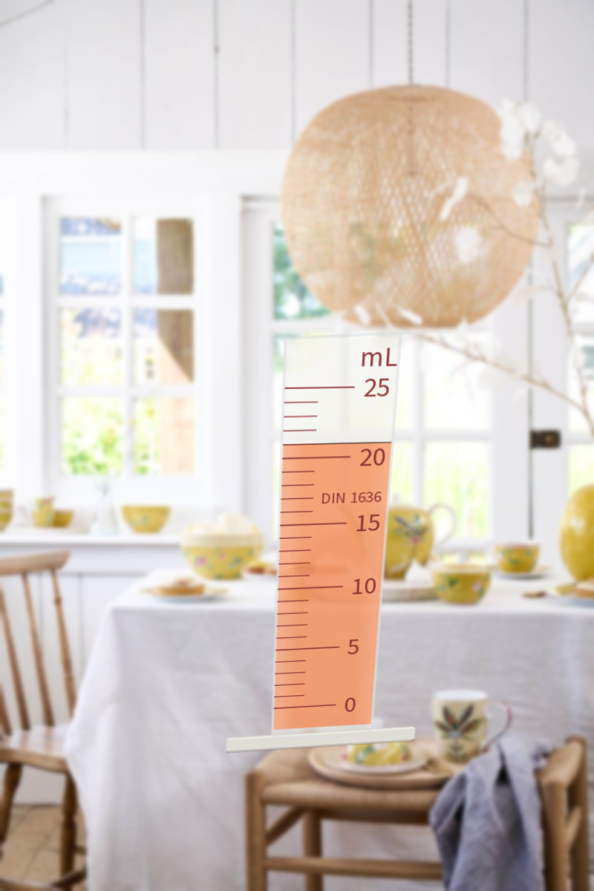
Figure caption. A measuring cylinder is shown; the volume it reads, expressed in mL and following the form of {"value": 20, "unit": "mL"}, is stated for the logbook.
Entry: {"value": 21, "unit": "mL"}
